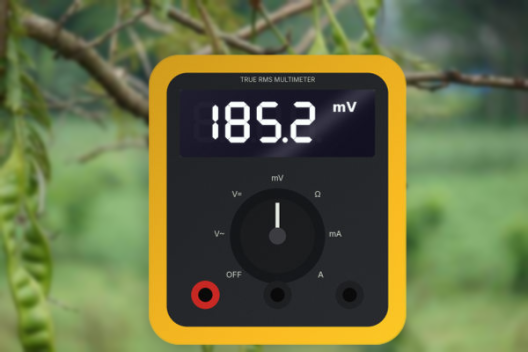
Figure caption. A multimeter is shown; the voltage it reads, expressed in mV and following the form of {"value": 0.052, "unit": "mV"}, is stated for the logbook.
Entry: {"value": 185.2, "unit": "mV"}
